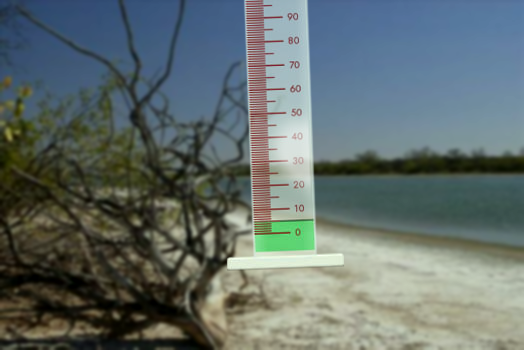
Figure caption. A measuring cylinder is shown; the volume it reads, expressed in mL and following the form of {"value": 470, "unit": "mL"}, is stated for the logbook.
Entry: {"value": 5, "unit": "mL"}
